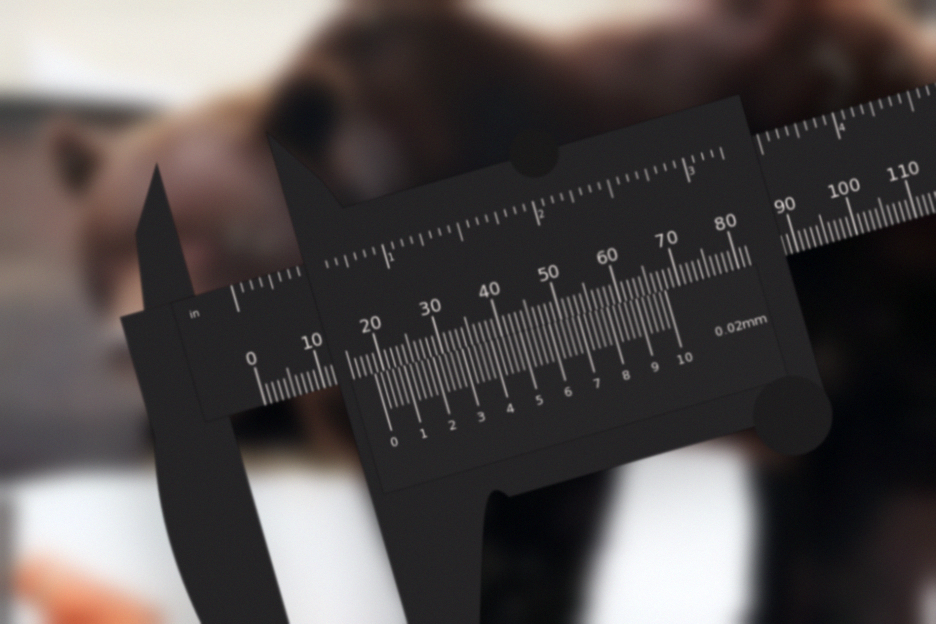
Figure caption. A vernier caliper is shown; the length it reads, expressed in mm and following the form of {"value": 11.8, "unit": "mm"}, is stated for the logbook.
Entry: {"value": 18.5, "unit": "mm"}
